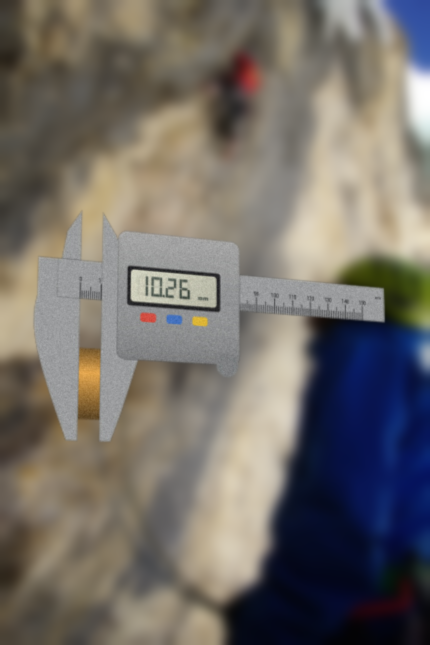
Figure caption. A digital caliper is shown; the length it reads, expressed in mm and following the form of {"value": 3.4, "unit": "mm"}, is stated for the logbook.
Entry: {"value": 10.26, "unit": "mm"}
